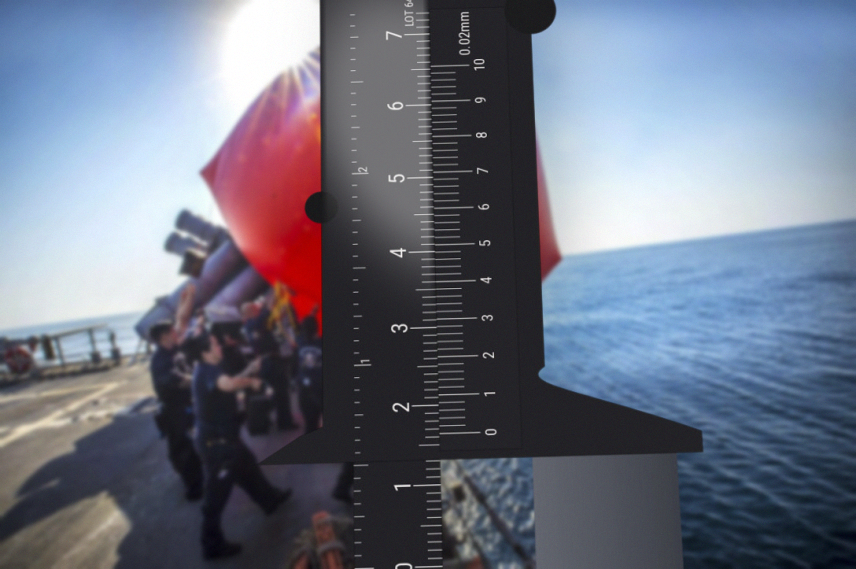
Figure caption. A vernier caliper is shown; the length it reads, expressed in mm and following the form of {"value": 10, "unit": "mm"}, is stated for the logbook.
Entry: {"value": 16.4, "unit": "mm"}
